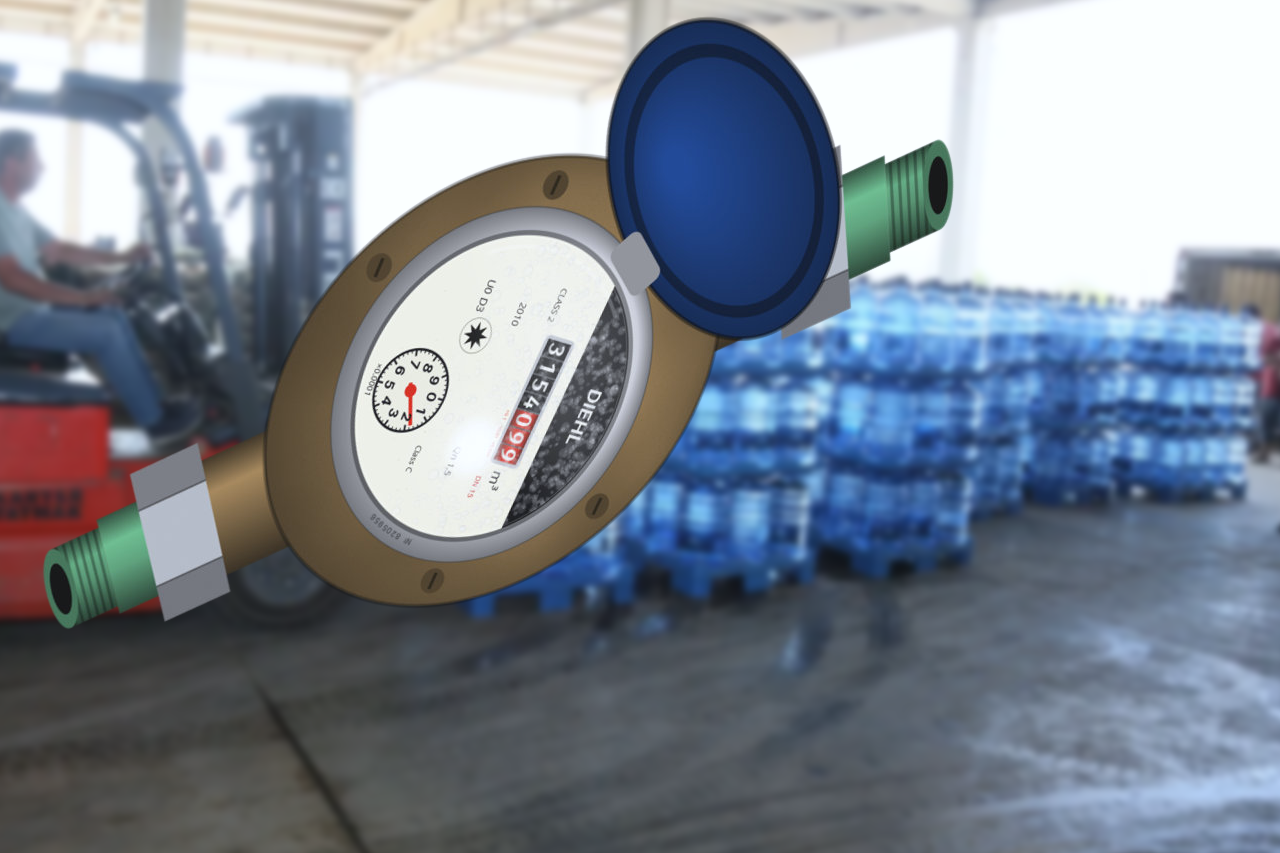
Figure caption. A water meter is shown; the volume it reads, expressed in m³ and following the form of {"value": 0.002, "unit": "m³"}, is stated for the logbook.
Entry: {"value": 3154.0991, "unit": "m³"}
